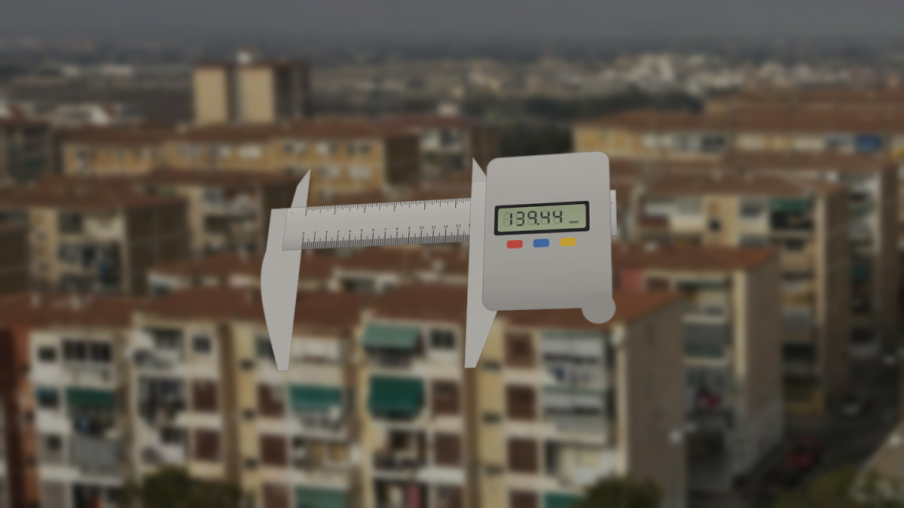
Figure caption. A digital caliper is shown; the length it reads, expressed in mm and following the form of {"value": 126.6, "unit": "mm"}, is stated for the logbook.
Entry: {"value": 139.44, "unit": "mm"}
